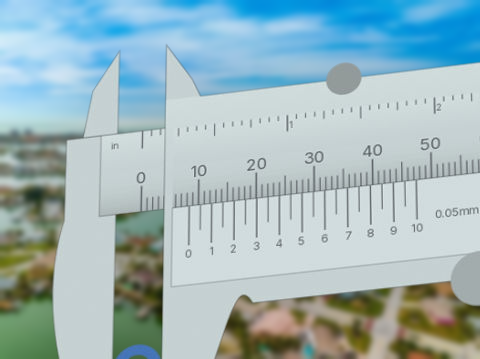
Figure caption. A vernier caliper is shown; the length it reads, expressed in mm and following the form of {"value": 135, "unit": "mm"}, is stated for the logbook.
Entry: {"value": 8.4, "unit": "mm"}
